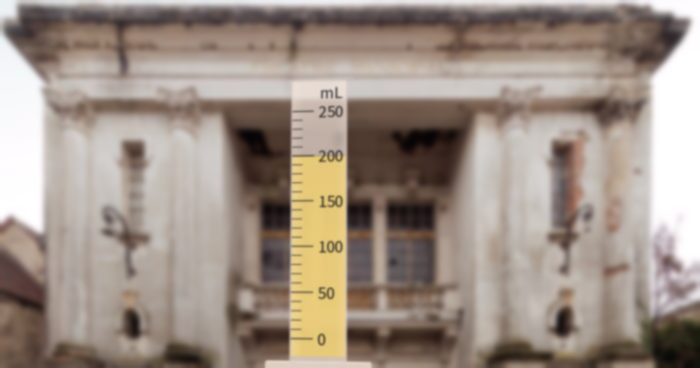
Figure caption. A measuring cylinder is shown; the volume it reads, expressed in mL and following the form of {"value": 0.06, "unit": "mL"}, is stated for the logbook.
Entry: {"value": 200, "unit": "mL"}
